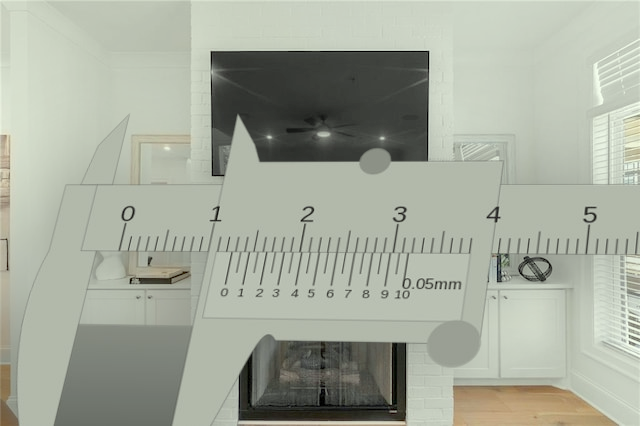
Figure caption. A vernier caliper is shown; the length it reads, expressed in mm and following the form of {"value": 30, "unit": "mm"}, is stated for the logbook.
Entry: {"value": 12.6, "unit": "mm"}
